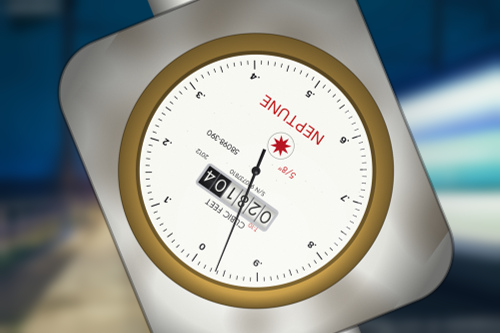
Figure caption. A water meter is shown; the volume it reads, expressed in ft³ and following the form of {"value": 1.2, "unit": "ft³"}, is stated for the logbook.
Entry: {"value": 28103.96, "unit": "ft³"}
